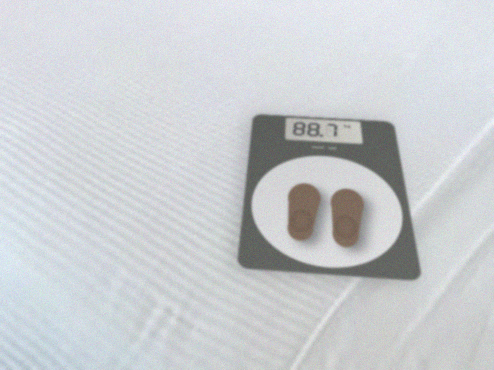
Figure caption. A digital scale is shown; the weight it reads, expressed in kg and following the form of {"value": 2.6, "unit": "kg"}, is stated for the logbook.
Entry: {"value": 88.7, "unit": "kg"}
